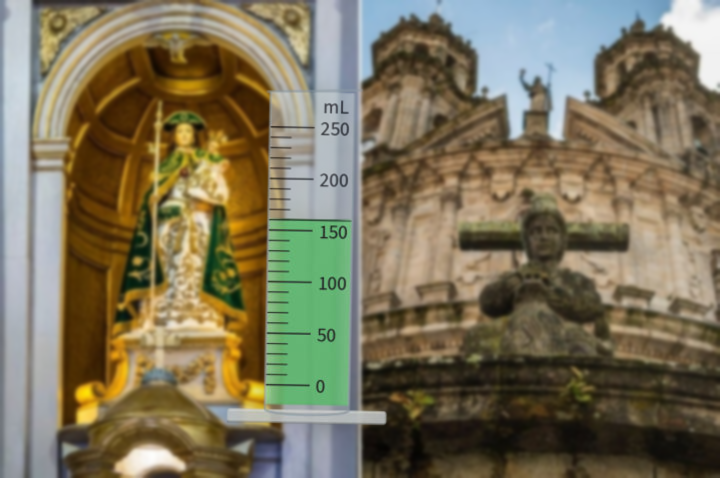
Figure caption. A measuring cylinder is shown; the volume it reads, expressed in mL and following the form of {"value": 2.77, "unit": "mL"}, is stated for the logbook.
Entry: {"value": 160, "unit": "mL"}
